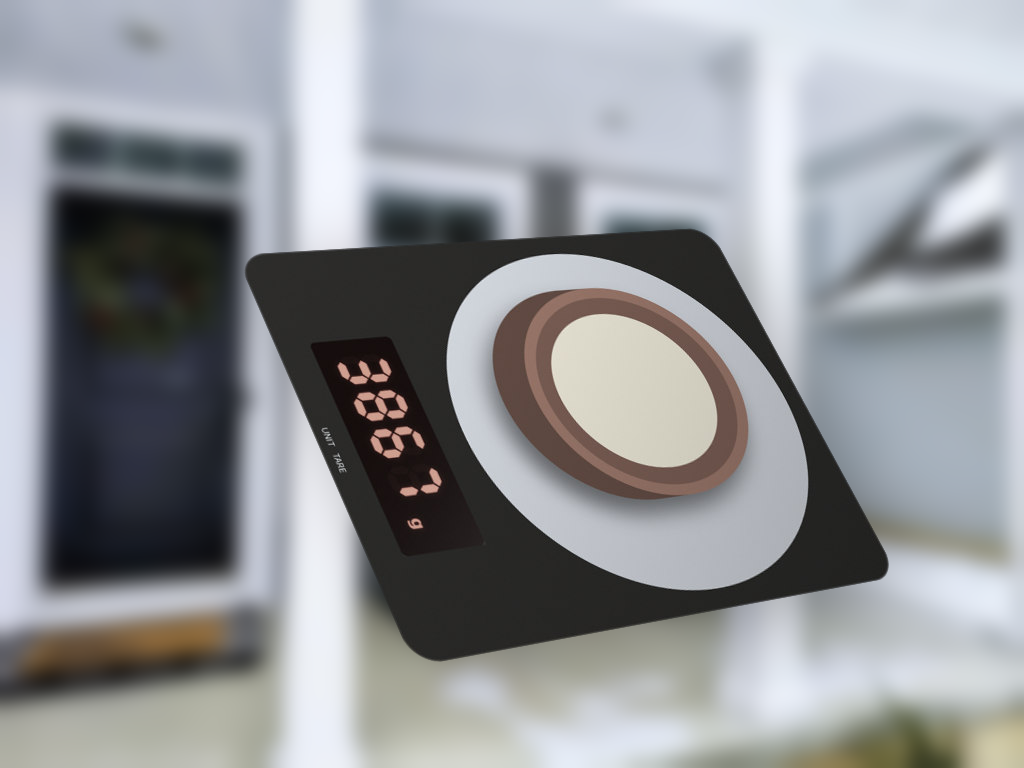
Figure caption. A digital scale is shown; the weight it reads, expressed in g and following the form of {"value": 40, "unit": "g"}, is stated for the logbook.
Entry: {"value": 3867, "unit": "g"}
